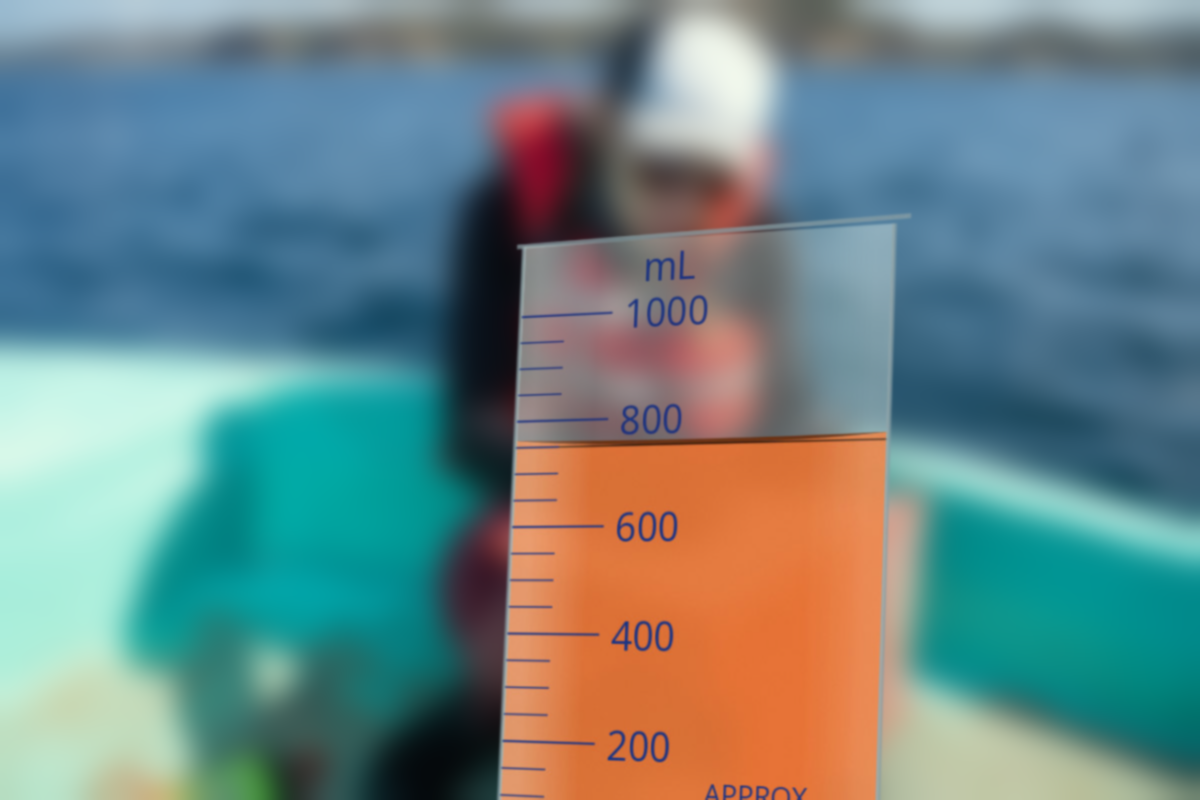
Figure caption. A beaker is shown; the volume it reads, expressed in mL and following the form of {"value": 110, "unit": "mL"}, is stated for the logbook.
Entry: {"value": 750, "unit": "mL"}
